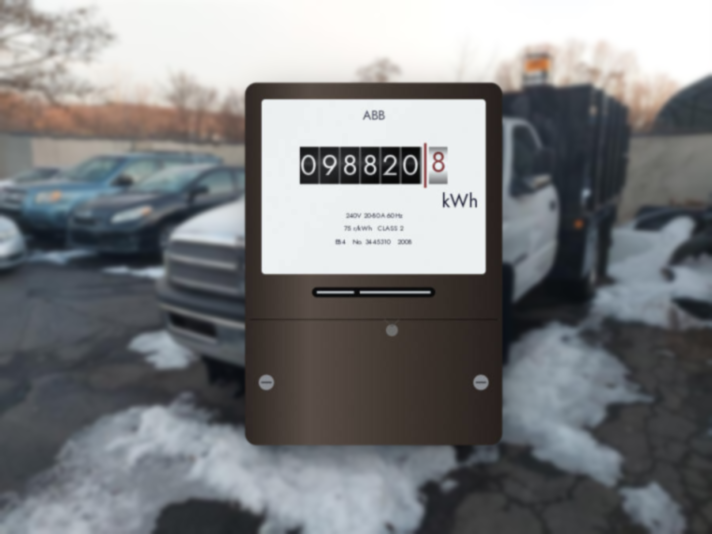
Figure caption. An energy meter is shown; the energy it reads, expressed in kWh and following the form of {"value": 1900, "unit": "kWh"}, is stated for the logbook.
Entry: {"value": 98820.8, "unit": "kWh"}
